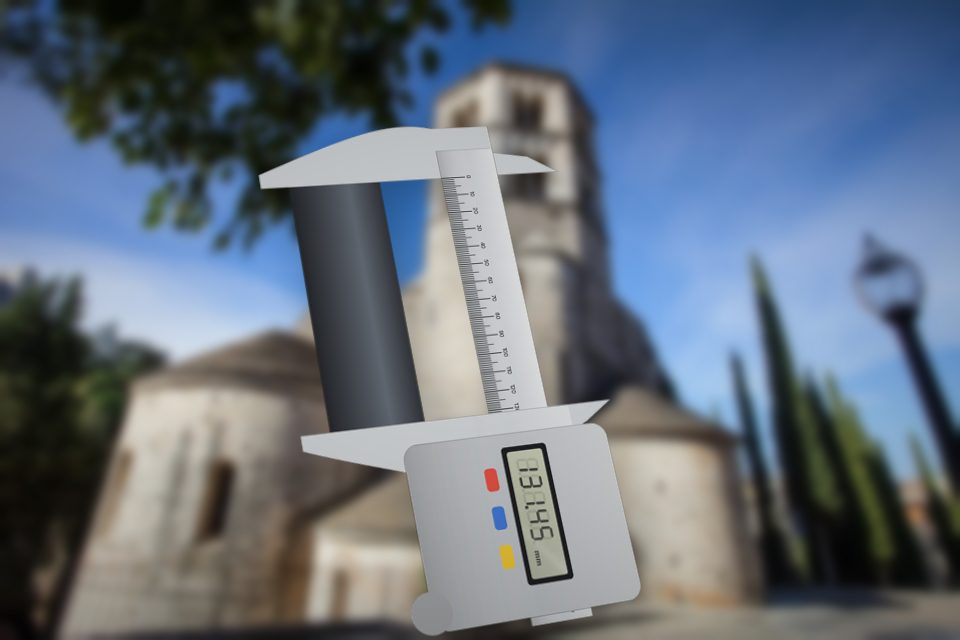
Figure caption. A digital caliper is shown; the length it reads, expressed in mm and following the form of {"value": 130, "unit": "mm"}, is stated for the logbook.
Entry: {"value": 131.45, "unit": "mm"}
